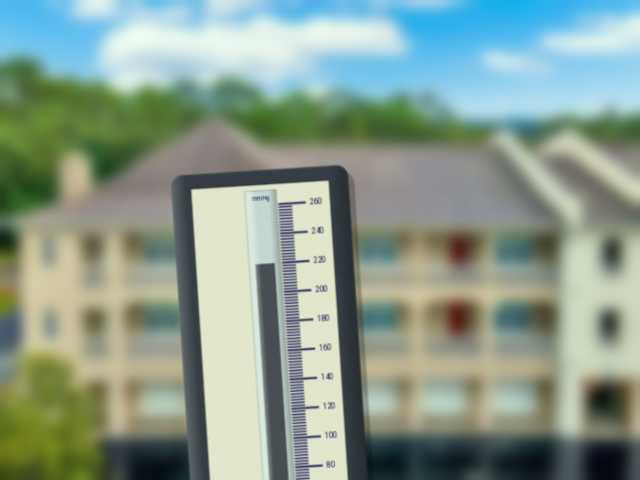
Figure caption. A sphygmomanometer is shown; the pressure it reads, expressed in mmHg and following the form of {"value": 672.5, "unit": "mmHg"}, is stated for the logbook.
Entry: {"value": 220, "unit": "mmHg"}
